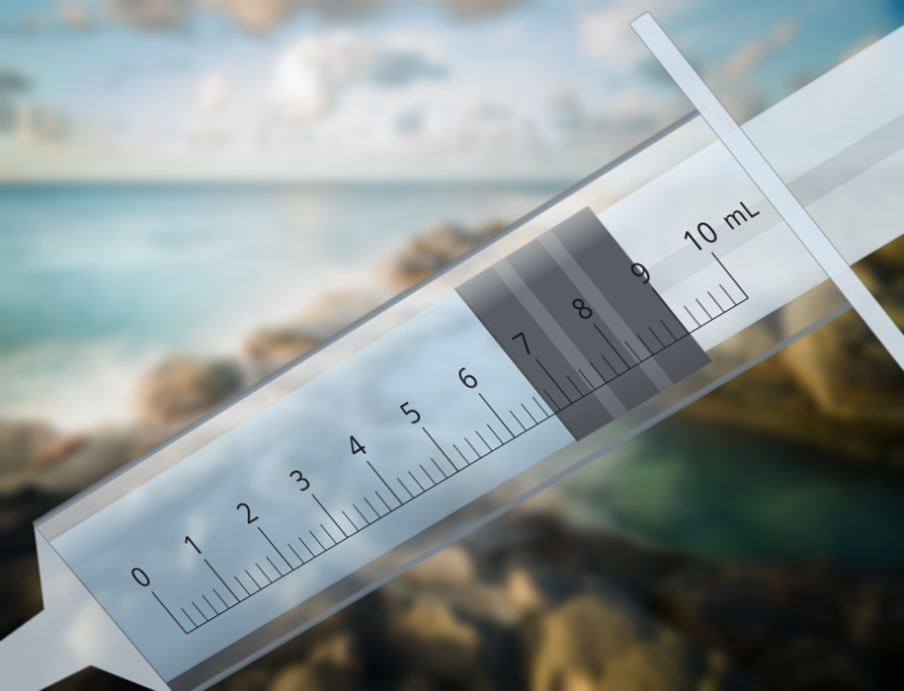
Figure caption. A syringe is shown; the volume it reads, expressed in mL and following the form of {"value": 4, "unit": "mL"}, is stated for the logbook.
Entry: {"value": 6.7, "unit": "mL"}
